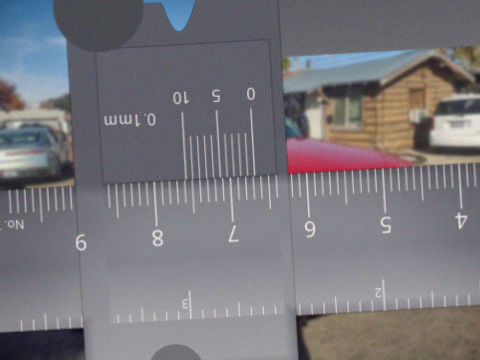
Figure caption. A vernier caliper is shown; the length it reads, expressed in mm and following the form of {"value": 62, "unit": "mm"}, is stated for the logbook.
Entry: {"value": 66.8, "unit": "mm"}
